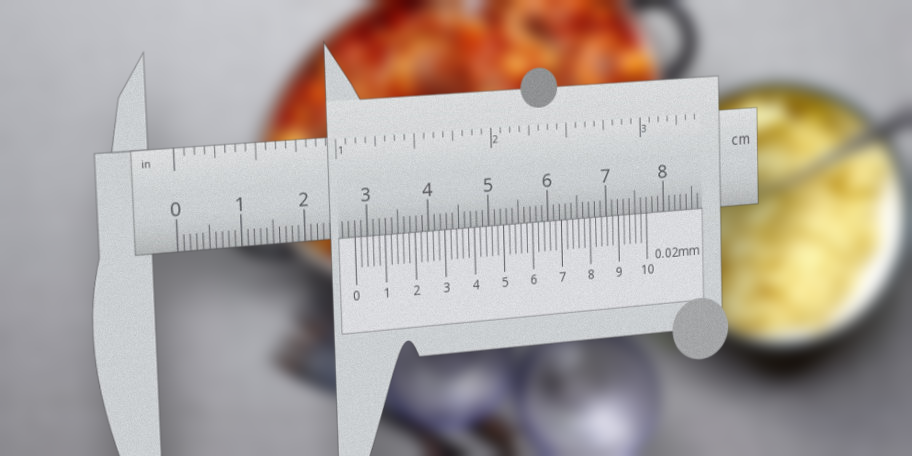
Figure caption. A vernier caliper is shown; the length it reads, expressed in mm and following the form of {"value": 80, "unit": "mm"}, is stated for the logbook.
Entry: {"value": 28.0, "unit": "mm"}
